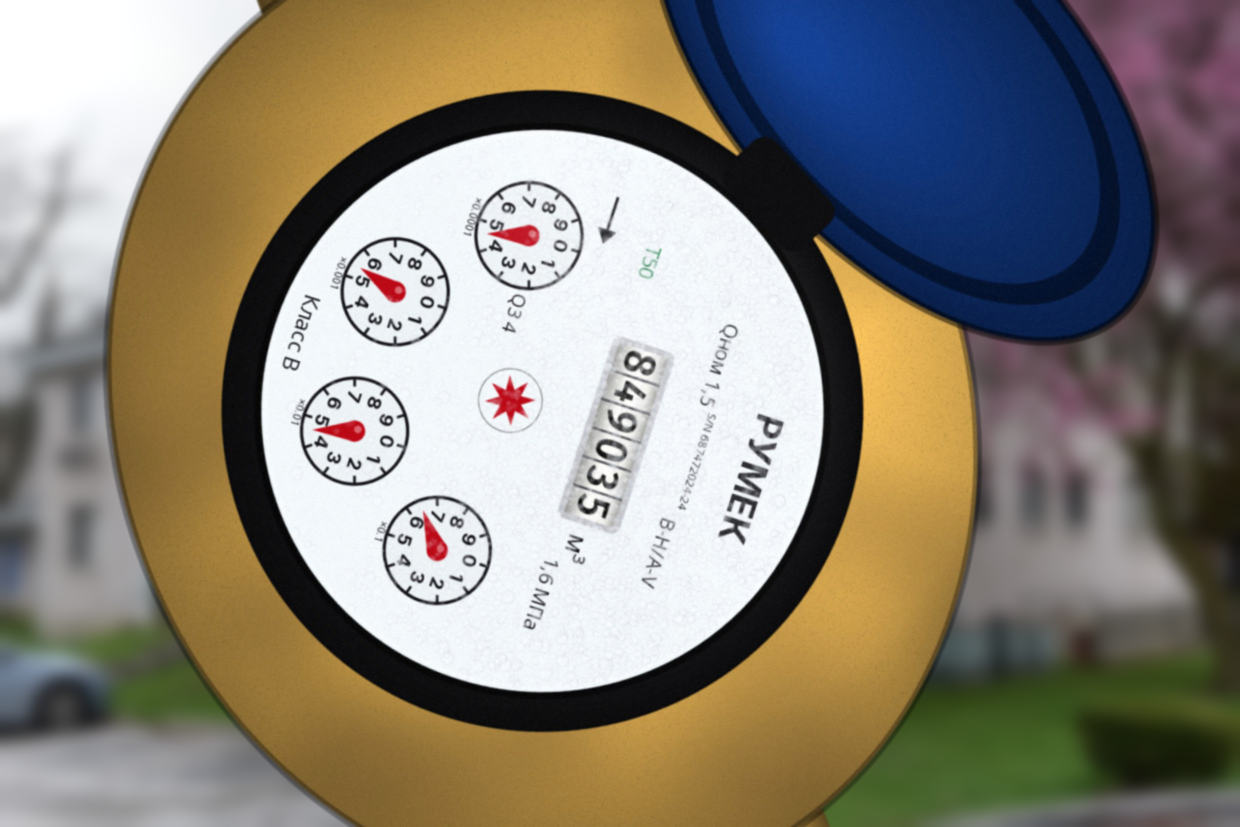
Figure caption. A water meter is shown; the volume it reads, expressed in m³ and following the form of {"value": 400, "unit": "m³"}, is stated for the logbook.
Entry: {"value": 849035.6454, "unit": "m³"}
